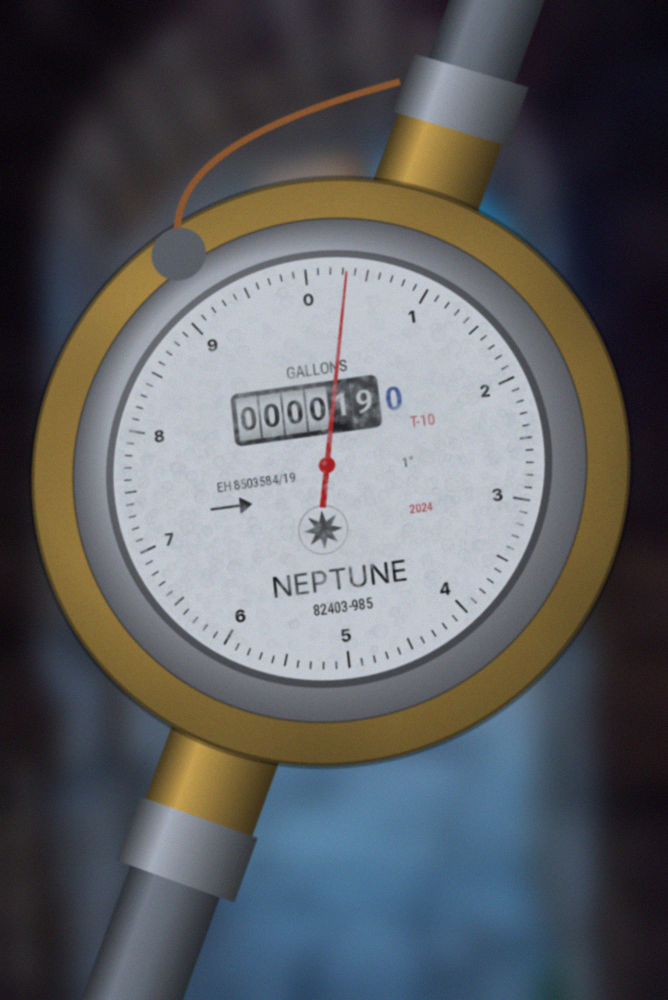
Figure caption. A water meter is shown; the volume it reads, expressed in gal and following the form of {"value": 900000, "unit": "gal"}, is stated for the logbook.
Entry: {"value": 190.3, "unit": "gal"}
